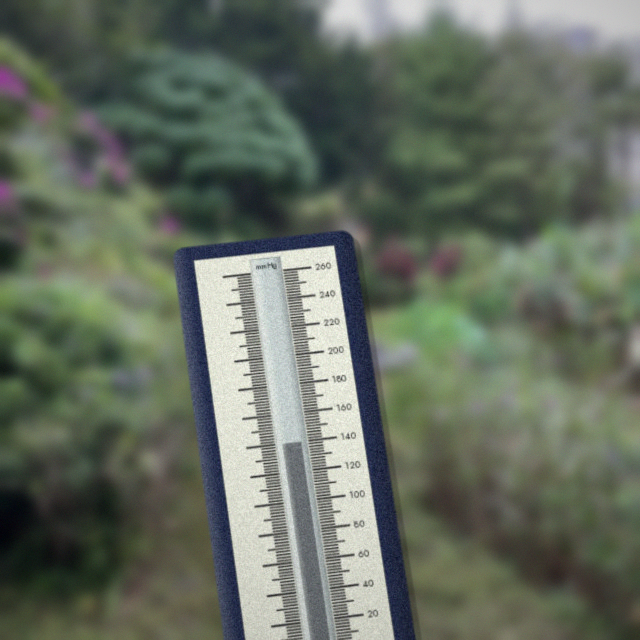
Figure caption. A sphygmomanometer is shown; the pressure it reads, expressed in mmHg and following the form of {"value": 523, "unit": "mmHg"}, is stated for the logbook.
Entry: {"value": 140, "unit": "mmHg"}
